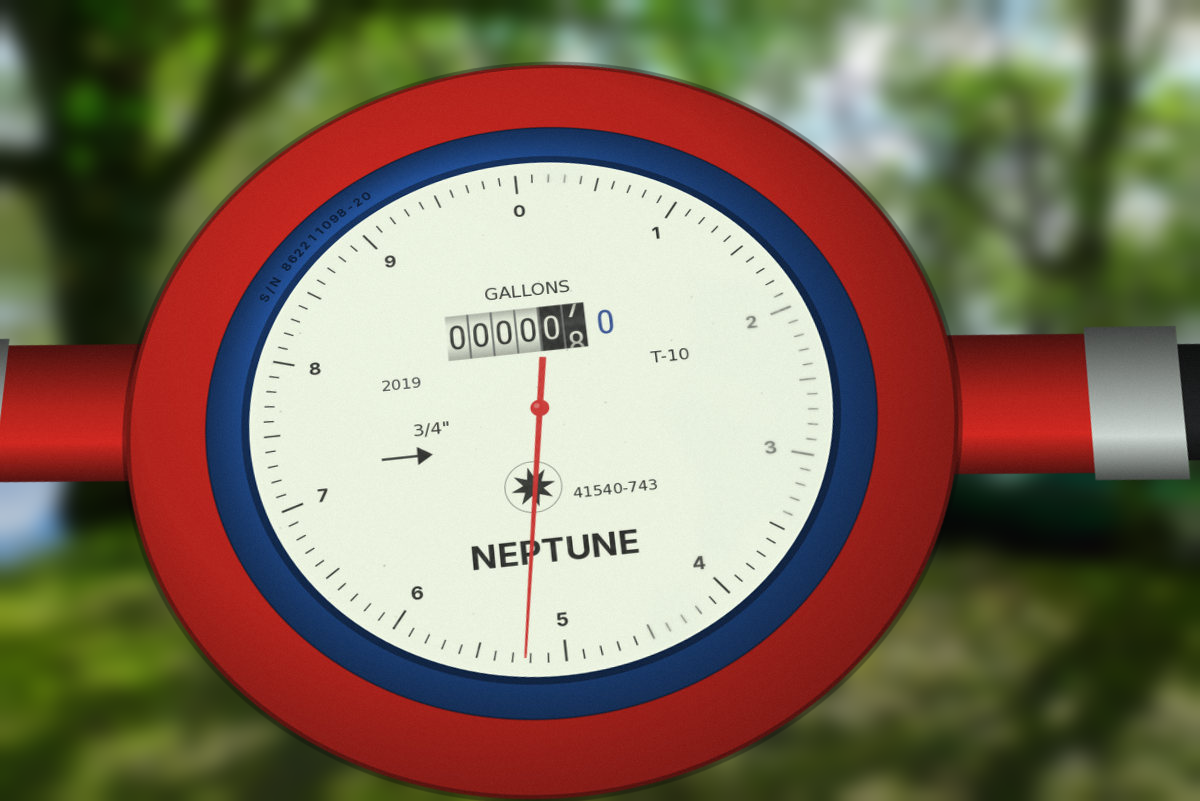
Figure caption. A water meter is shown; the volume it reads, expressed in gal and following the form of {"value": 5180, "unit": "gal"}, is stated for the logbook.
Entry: {"value": 75.2, "unit": "gal"}
